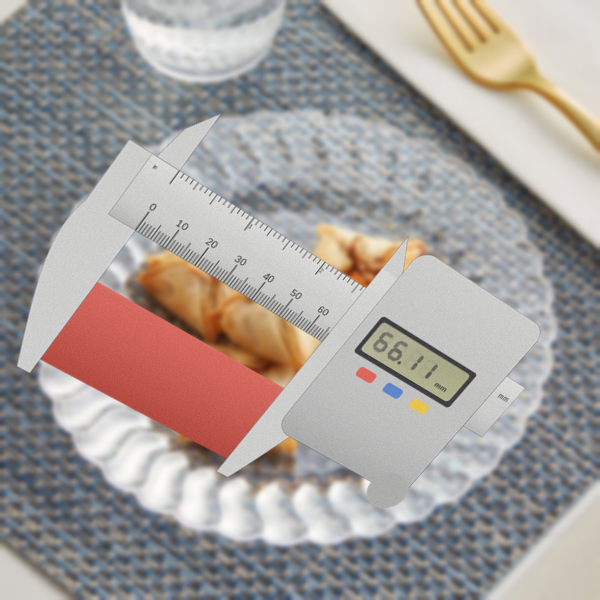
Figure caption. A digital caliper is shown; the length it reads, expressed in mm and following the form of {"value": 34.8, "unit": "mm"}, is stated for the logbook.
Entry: {"value": 66.11, "unit": "mm"}
